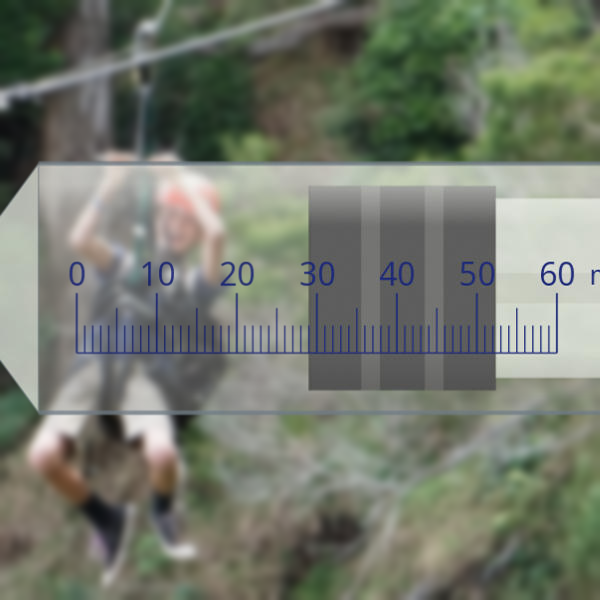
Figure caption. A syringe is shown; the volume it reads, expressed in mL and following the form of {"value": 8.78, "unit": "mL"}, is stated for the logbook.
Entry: {"value": 29, "unit": "mL"}
